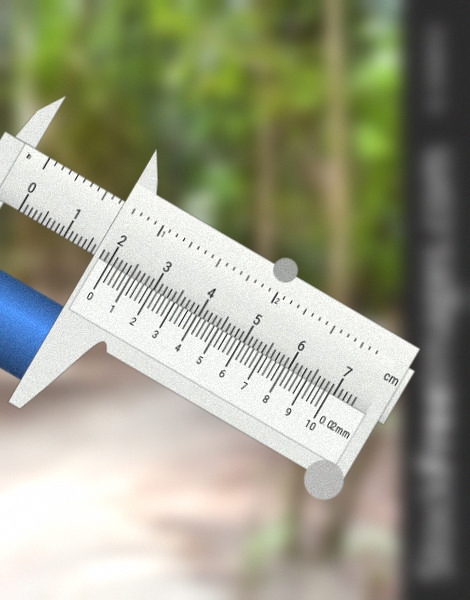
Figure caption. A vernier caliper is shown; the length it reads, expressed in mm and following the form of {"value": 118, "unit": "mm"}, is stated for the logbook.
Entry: {"value": 20.0, "unit": "mm"}
